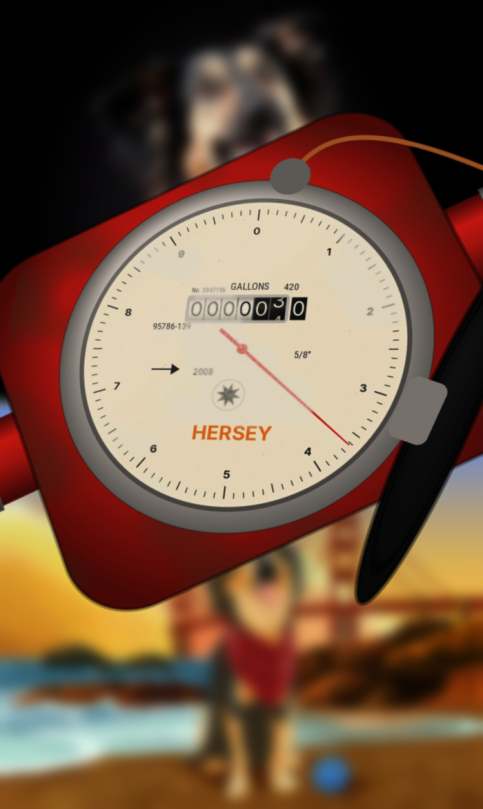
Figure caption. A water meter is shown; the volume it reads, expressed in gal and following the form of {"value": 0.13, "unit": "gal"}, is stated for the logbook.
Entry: {"value": 33.6, "unit": "gal"}
